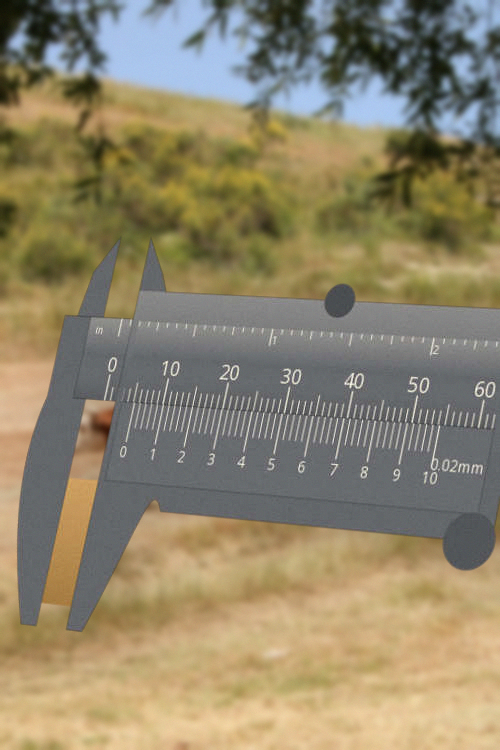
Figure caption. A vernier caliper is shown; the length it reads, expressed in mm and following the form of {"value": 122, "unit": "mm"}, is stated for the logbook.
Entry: {"value": 5.2, "unit": "mm"}
